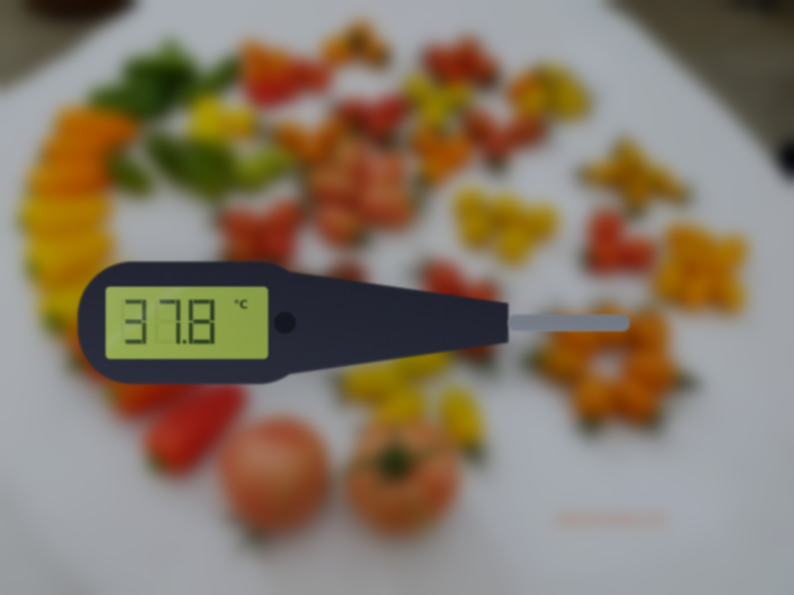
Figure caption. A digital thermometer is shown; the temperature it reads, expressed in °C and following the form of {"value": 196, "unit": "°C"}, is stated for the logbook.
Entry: {"value": 37.8, "unit": "°C"}
